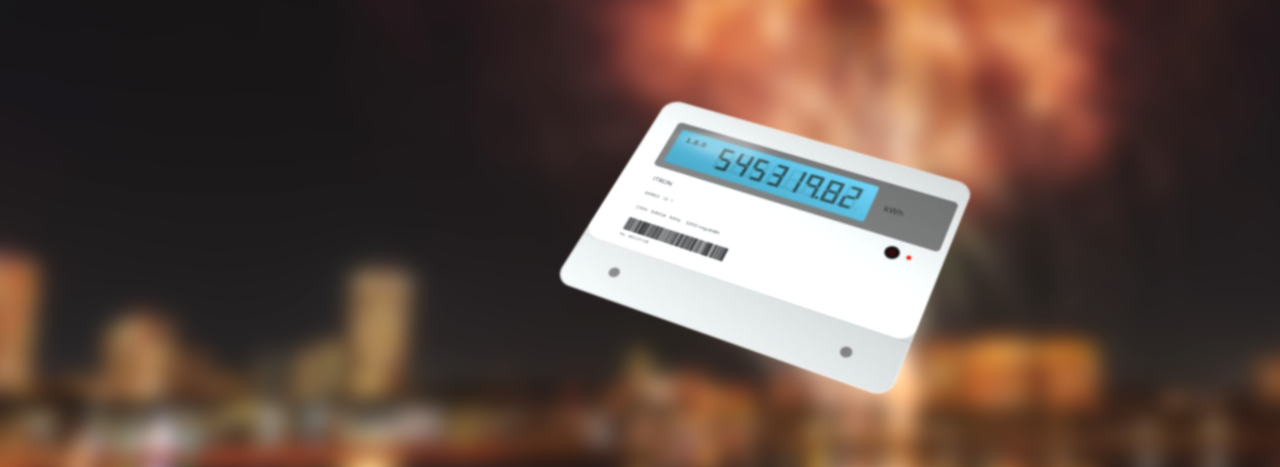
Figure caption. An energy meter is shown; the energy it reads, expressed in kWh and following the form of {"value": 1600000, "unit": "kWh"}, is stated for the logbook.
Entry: {"value": 545319.82, "unit": "kWh"}
